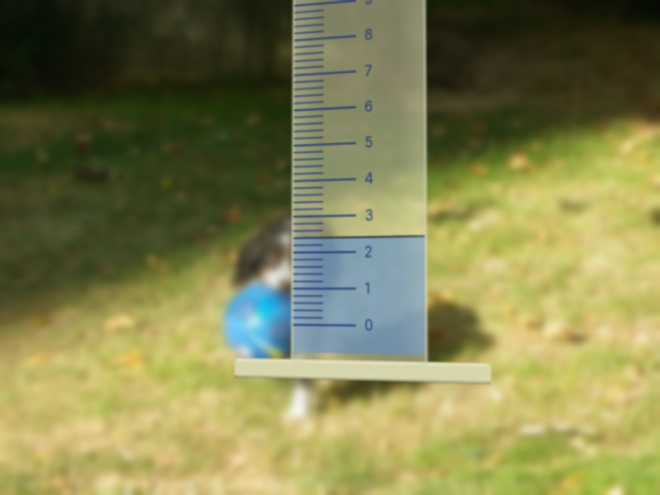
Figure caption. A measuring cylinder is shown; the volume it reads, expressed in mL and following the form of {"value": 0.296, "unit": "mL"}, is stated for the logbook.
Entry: {"value": 2.4, "unit": "mL"}
